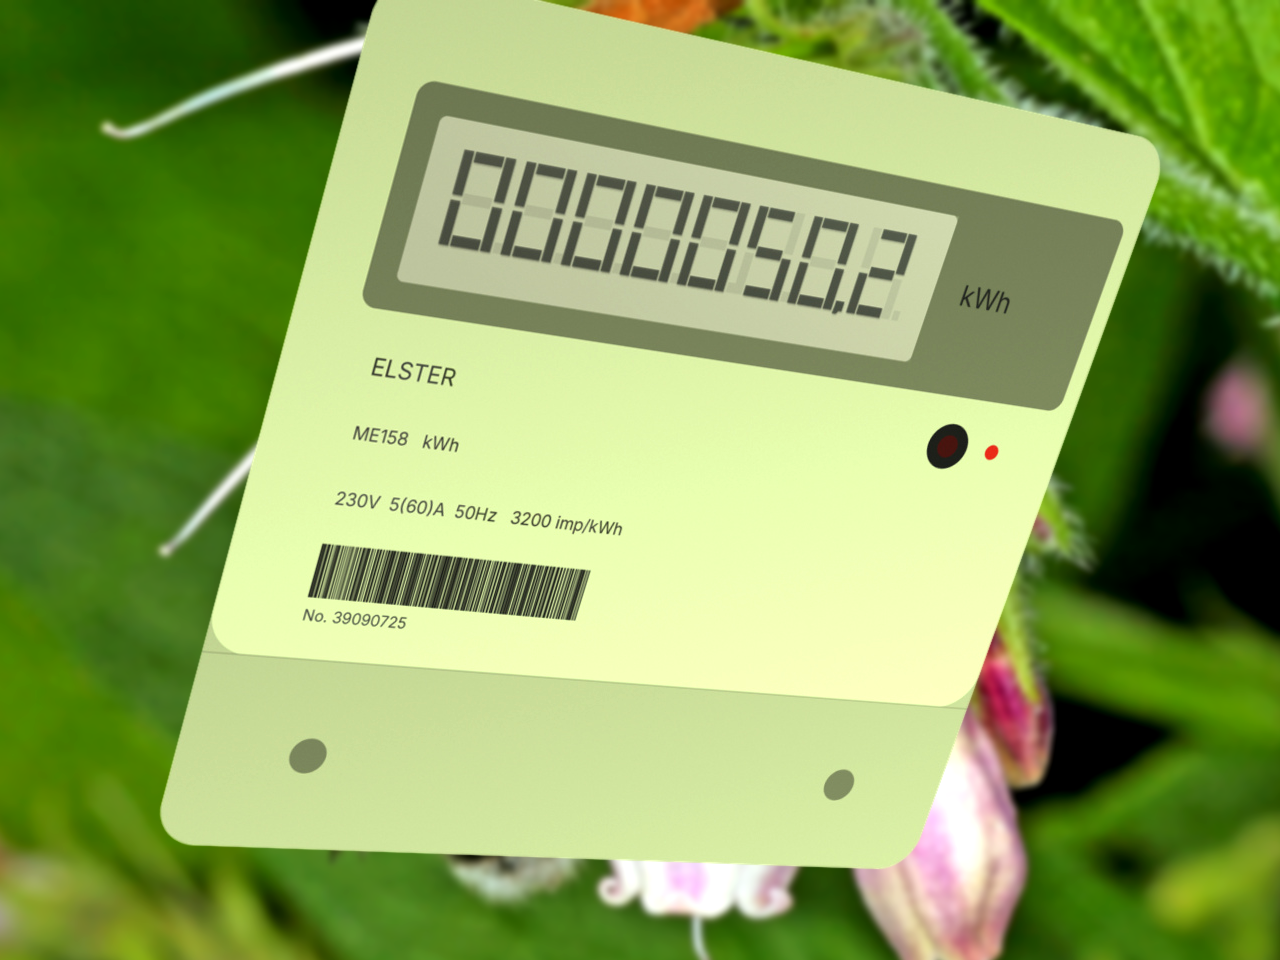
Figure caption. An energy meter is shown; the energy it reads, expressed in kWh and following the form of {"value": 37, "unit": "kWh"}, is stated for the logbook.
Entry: {"value": 50.2, "unit": "kWh"}
